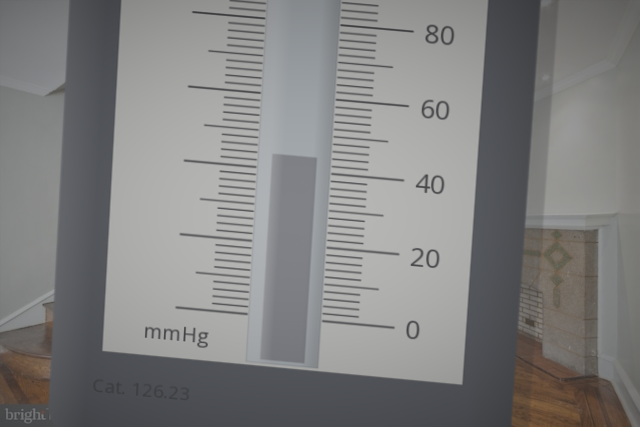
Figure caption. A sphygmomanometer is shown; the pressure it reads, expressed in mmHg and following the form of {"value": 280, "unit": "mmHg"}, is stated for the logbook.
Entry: {"value": 44, "unit": "mmHg"}
